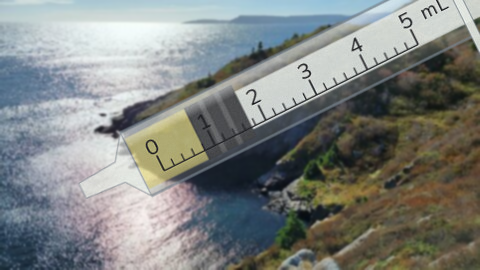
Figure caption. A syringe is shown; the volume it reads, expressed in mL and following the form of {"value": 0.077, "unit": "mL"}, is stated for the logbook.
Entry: {"value": 0.8, "unit": "mL"}
